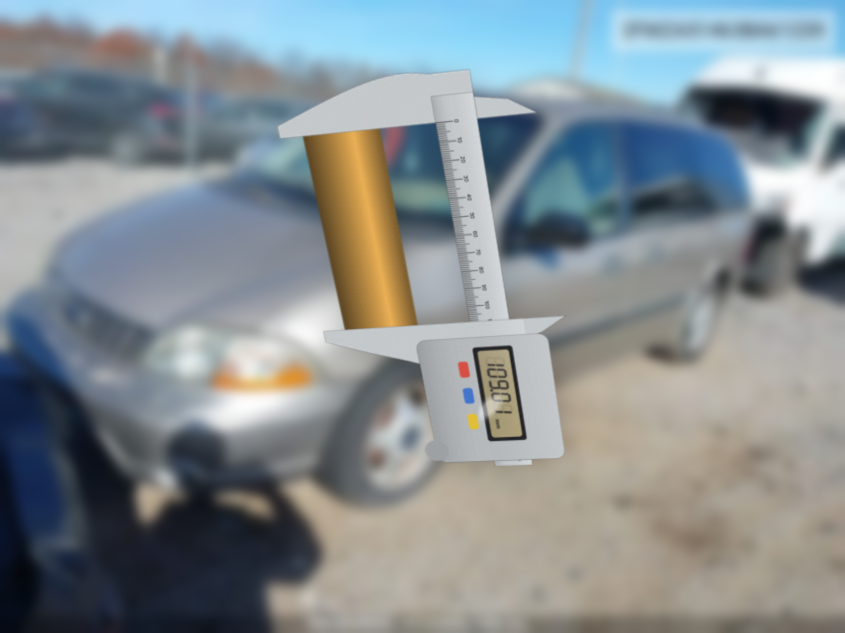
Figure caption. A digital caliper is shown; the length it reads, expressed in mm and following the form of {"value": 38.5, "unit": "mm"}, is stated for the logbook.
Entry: {"value": 109.01, "unit": "mm"}
